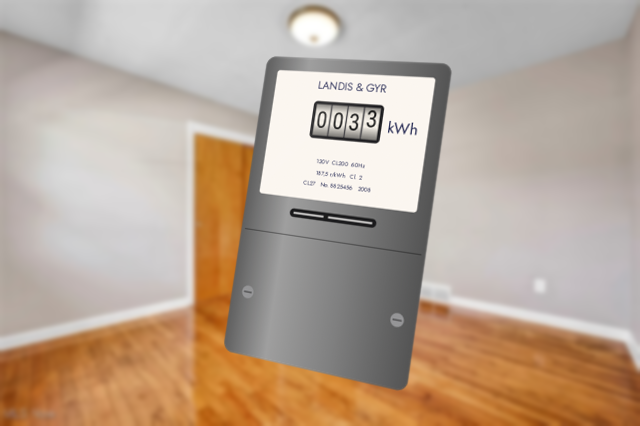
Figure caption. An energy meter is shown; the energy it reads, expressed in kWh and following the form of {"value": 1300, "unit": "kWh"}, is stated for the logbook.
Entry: {"value": 33, "unit": "kWh"}
